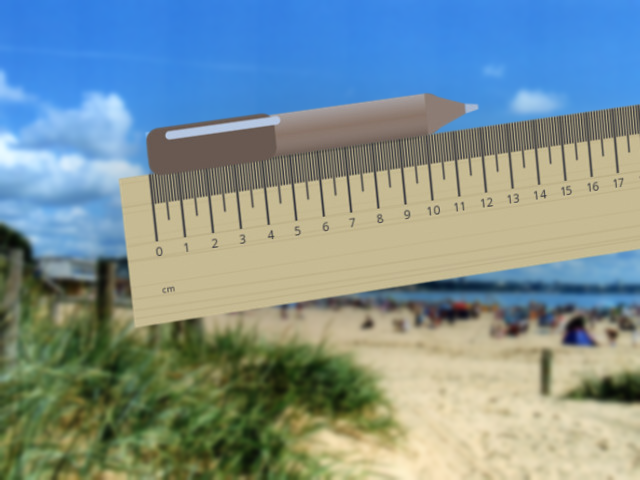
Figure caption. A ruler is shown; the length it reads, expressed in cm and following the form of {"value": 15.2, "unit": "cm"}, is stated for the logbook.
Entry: {"value": 12, "unit": "cm"}
